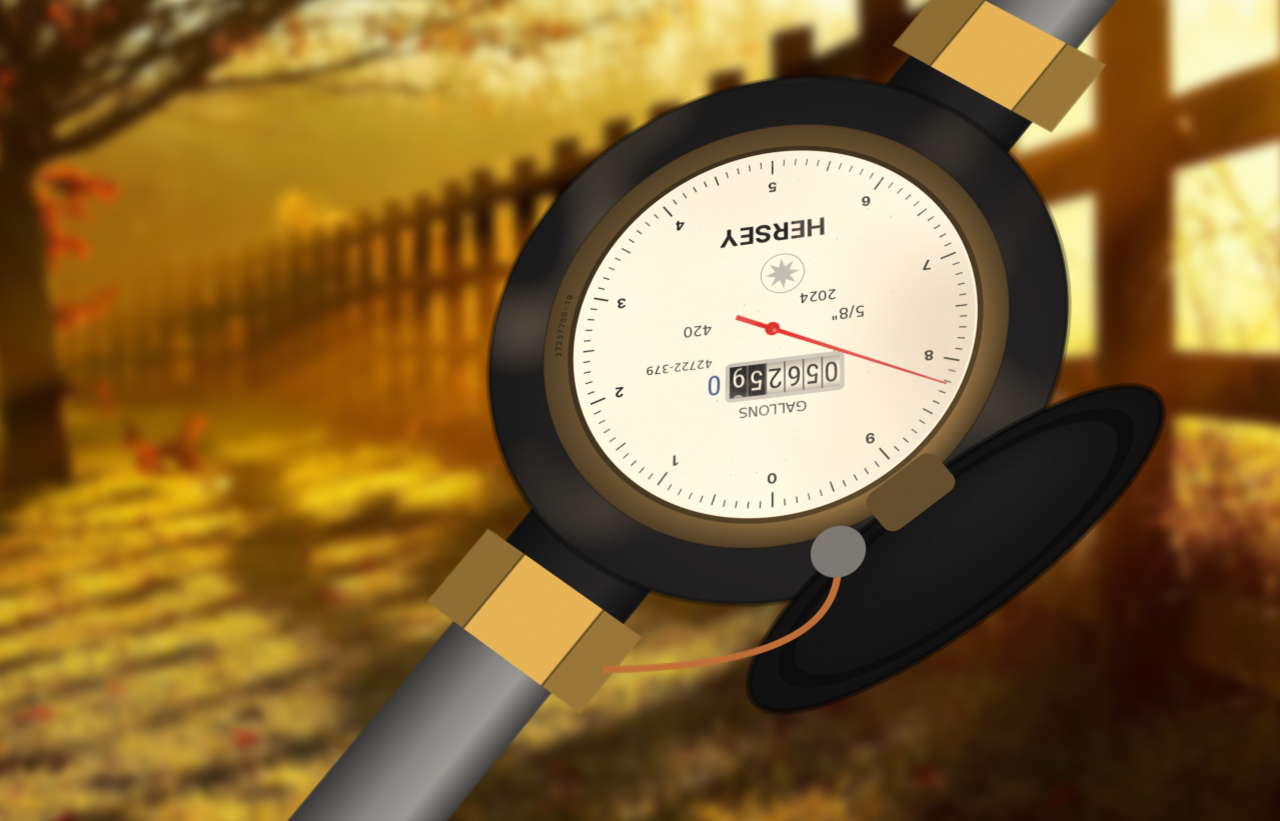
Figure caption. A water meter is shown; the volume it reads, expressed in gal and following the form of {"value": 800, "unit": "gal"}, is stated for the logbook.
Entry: {"value": 562588.2, "unit": "gal"}
